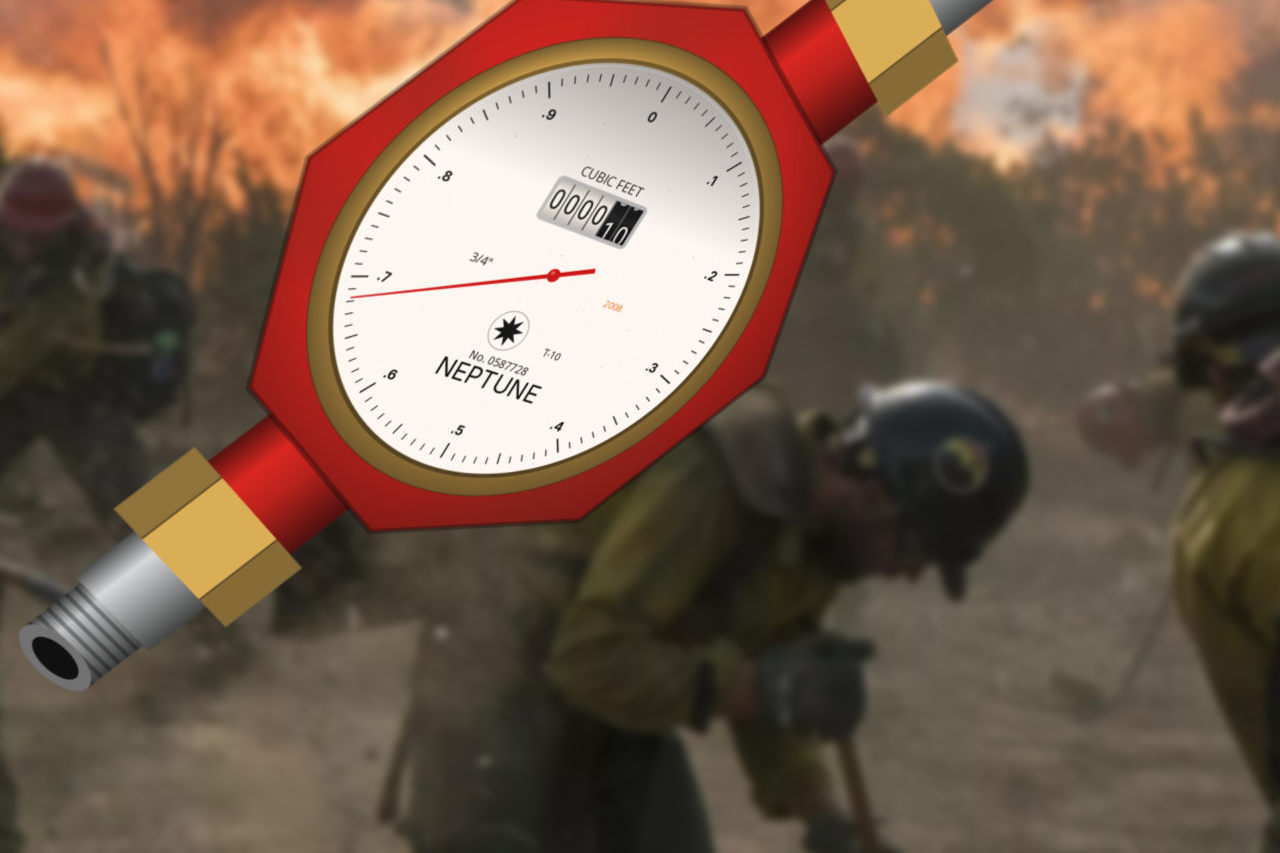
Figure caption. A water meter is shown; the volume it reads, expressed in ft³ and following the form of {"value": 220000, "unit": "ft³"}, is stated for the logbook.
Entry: {"value": 9.68, "unit": "ft³"}
